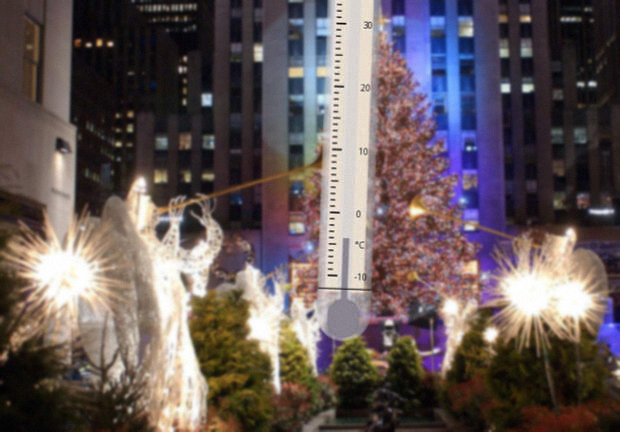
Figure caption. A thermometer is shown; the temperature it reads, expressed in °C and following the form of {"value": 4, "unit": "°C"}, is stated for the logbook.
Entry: {"value": -4, "unit": "°C"}
